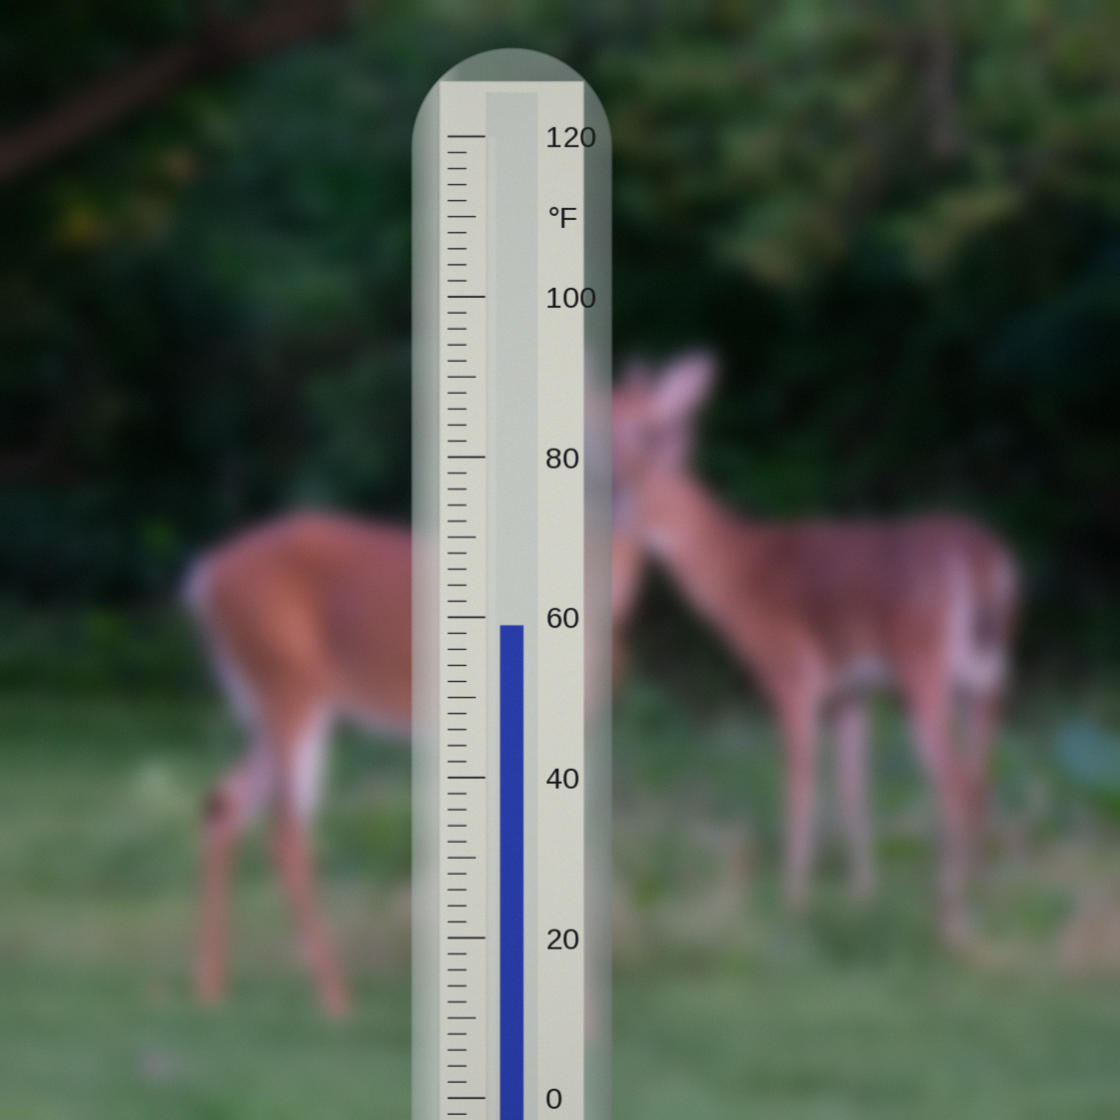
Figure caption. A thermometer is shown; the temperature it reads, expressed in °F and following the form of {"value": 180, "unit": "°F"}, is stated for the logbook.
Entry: {"value": 59, "unit": "°F"}
